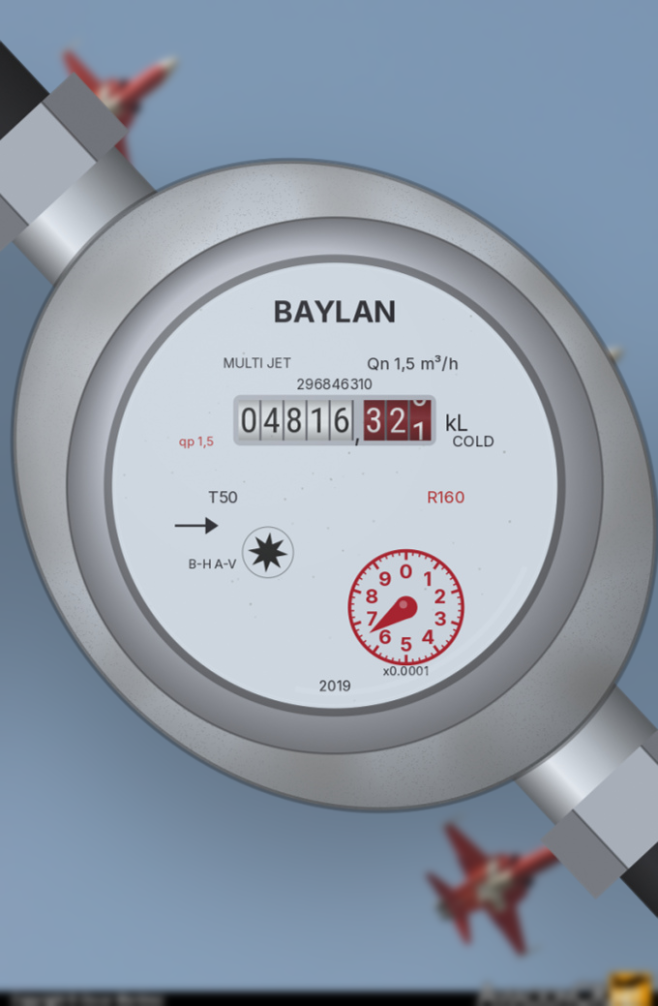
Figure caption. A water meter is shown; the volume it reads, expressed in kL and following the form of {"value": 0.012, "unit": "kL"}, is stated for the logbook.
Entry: {"value": 4816.3206, "unit": "kL"}
